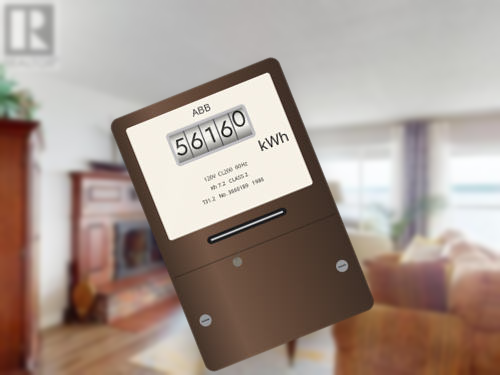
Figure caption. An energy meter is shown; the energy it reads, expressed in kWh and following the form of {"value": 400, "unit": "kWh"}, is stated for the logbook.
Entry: {"value": 56160, "unit": "kWh"}
